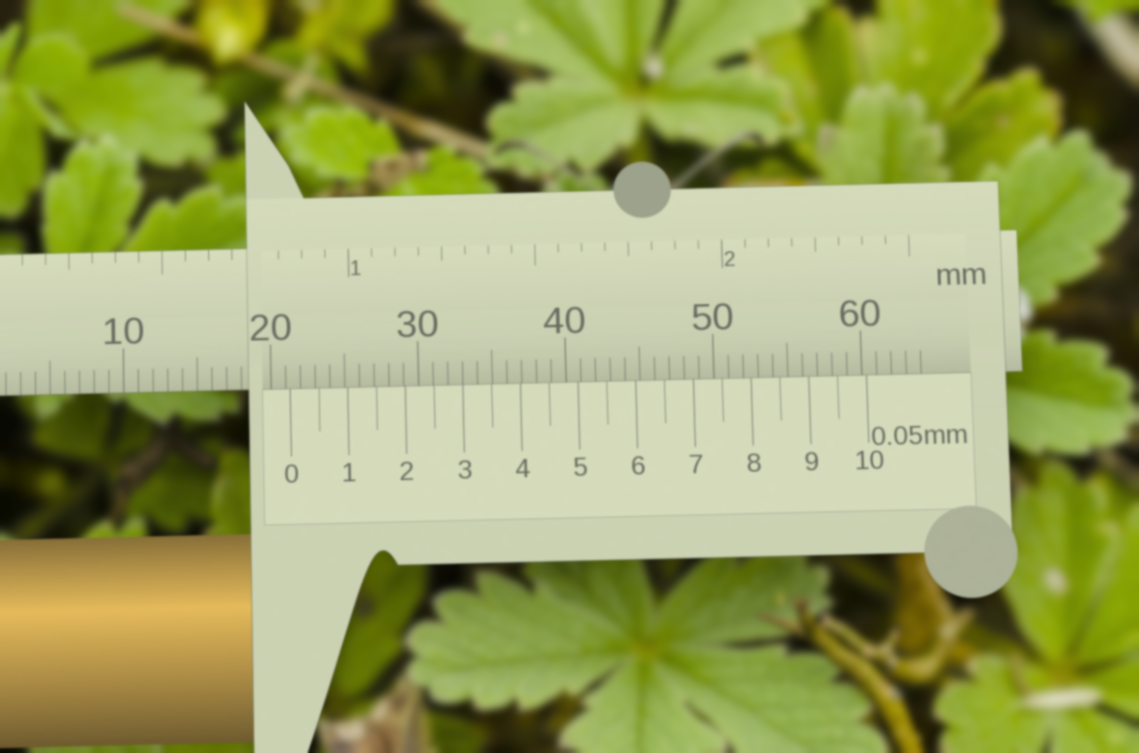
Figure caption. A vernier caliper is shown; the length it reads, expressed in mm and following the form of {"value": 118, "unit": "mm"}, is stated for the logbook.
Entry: {"value": 21.3, "unit": "mm"}
